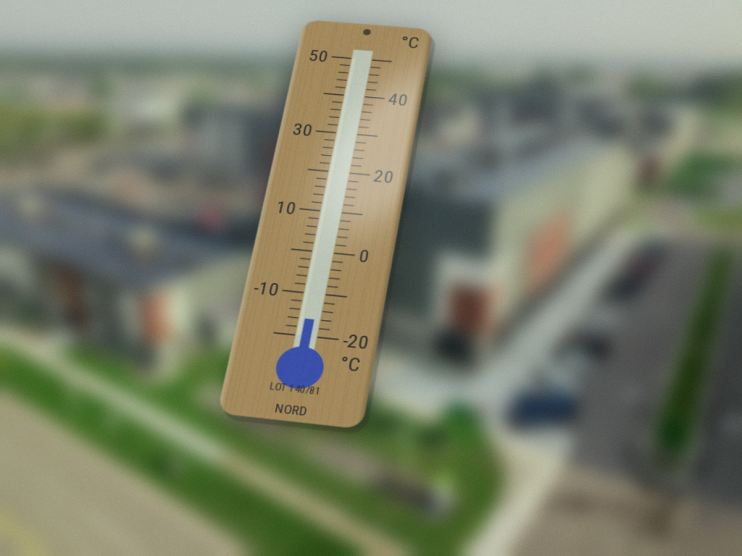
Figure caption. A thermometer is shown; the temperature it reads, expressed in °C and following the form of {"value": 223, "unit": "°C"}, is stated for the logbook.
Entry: {"value": -16, "unit": "°C"}
